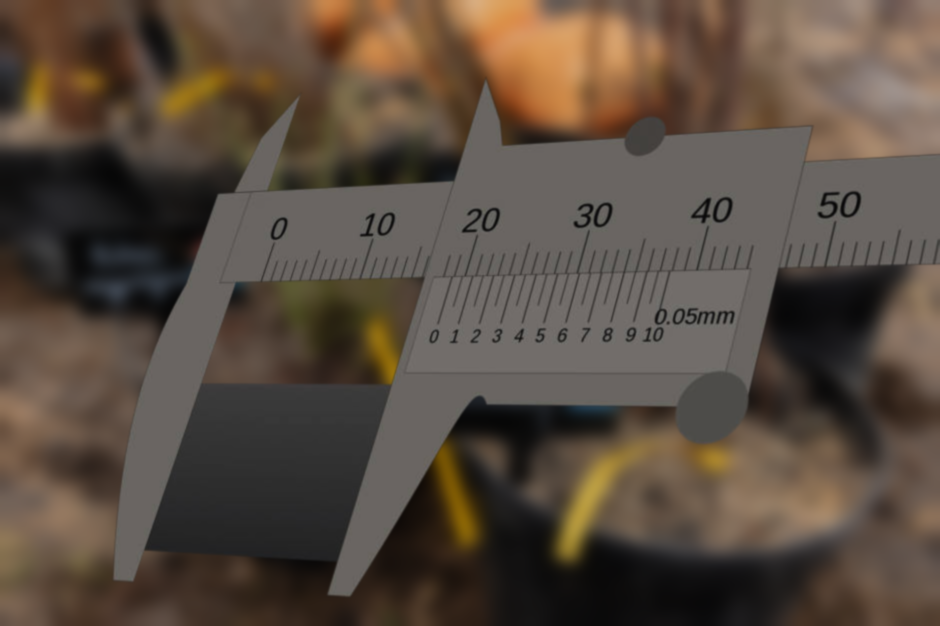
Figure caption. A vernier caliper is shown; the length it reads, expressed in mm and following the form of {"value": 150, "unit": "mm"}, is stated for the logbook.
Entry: {"value": 18.8, "unit": "mm"}
